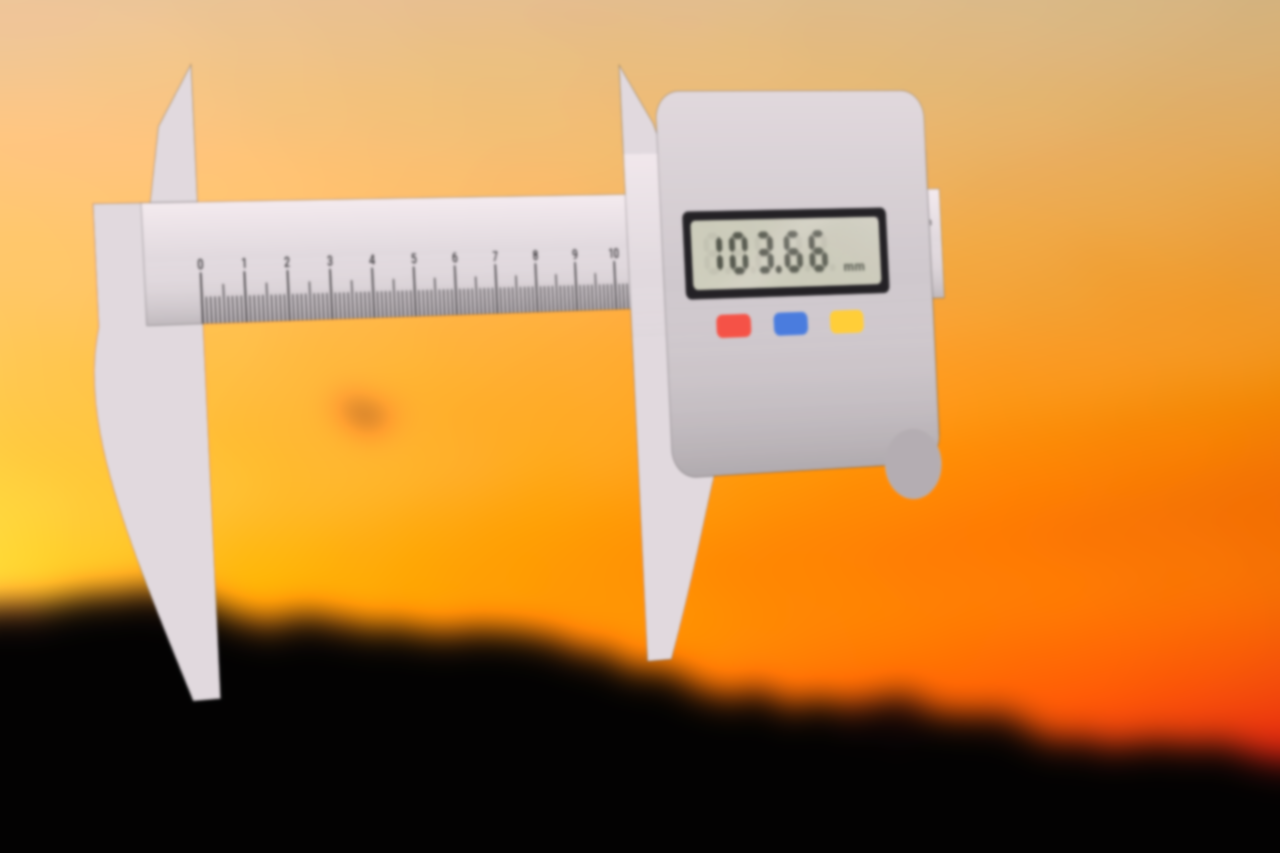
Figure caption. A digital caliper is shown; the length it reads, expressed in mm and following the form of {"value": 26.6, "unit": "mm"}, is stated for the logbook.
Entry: {"value": 103.66, "unit": "mm"}
